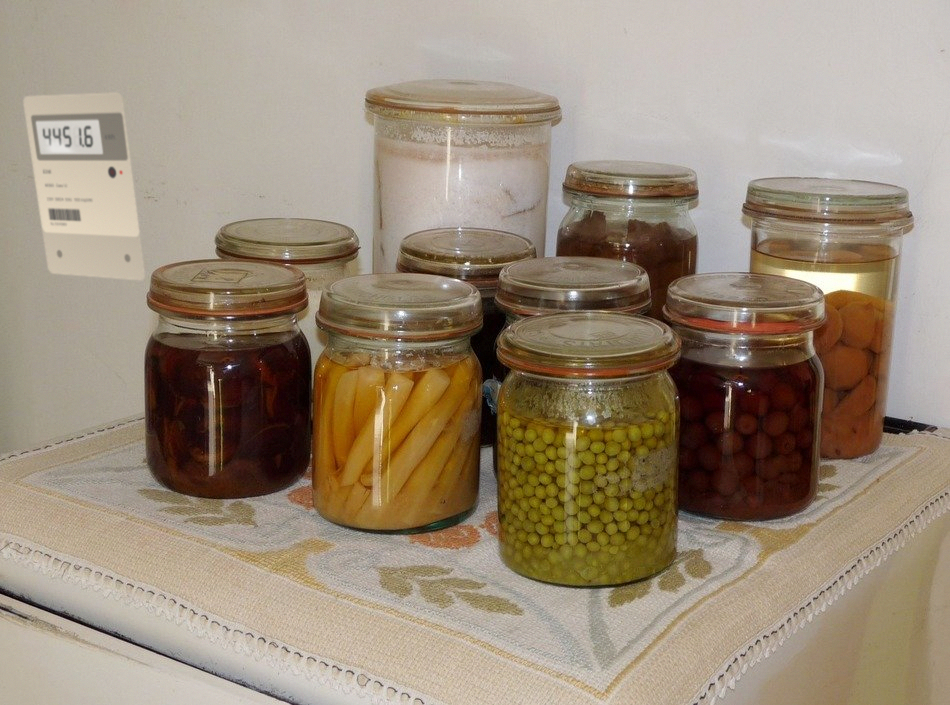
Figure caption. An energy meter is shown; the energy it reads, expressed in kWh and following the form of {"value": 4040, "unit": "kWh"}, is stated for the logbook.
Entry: {"value": 4451.6, "unit": "kWh"}
